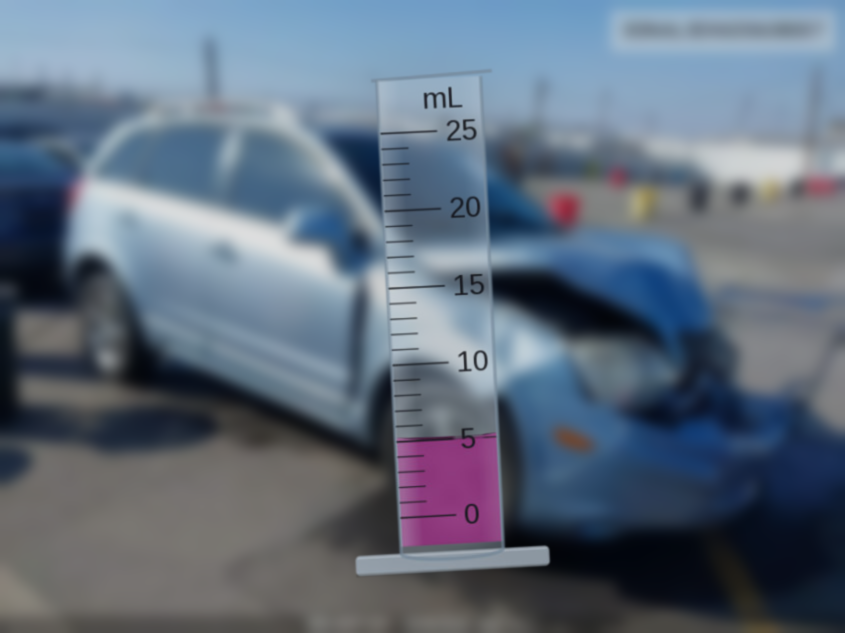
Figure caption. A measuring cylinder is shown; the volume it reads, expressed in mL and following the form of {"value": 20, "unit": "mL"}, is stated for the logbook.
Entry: {"value": 5, "unit": "mL"}
